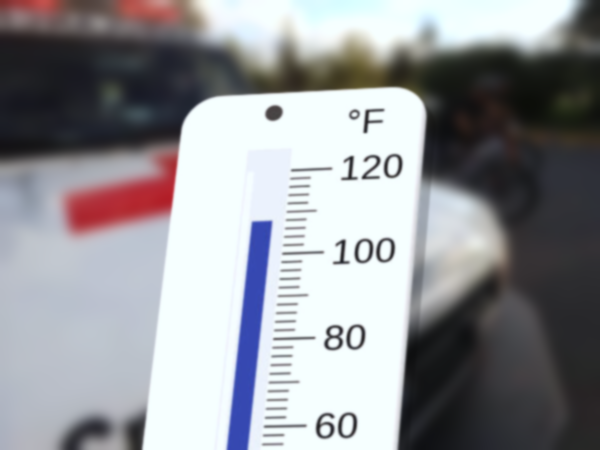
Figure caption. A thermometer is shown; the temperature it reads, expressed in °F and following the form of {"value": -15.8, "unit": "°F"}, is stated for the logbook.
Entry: {"value": 108, "unit": "°F"}
